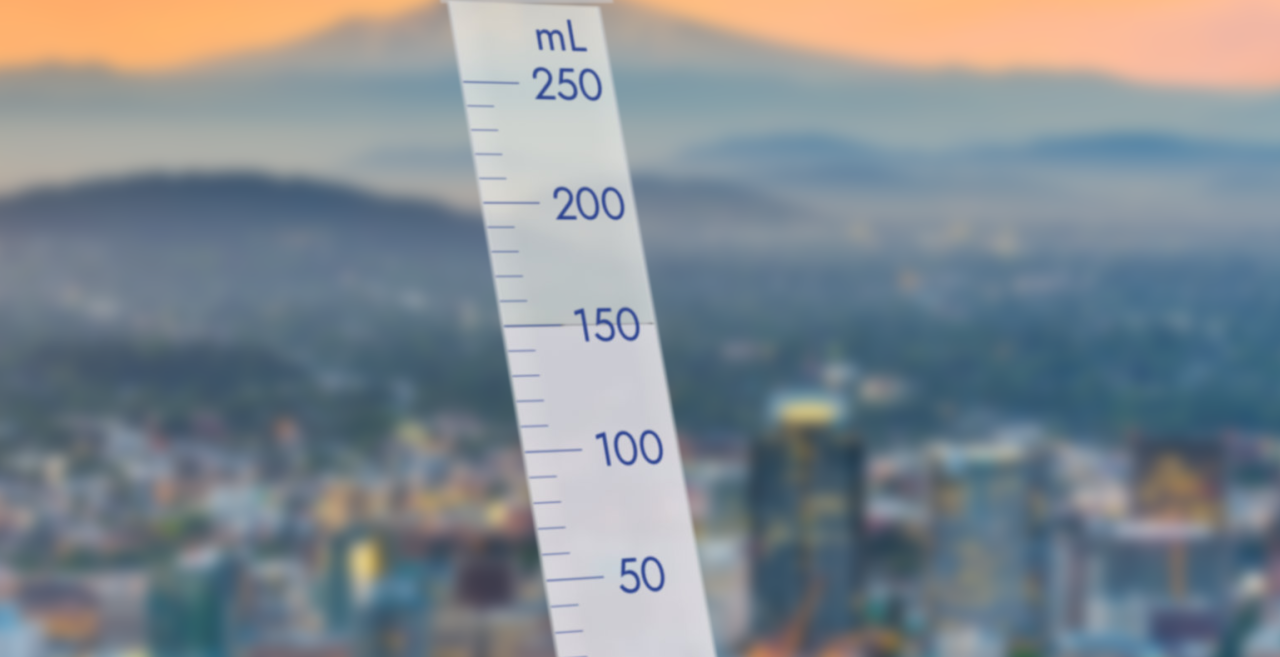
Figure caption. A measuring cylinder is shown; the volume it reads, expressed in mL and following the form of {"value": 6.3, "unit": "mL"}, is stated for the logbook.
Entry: {"value": 150, "unit": "mL"}
